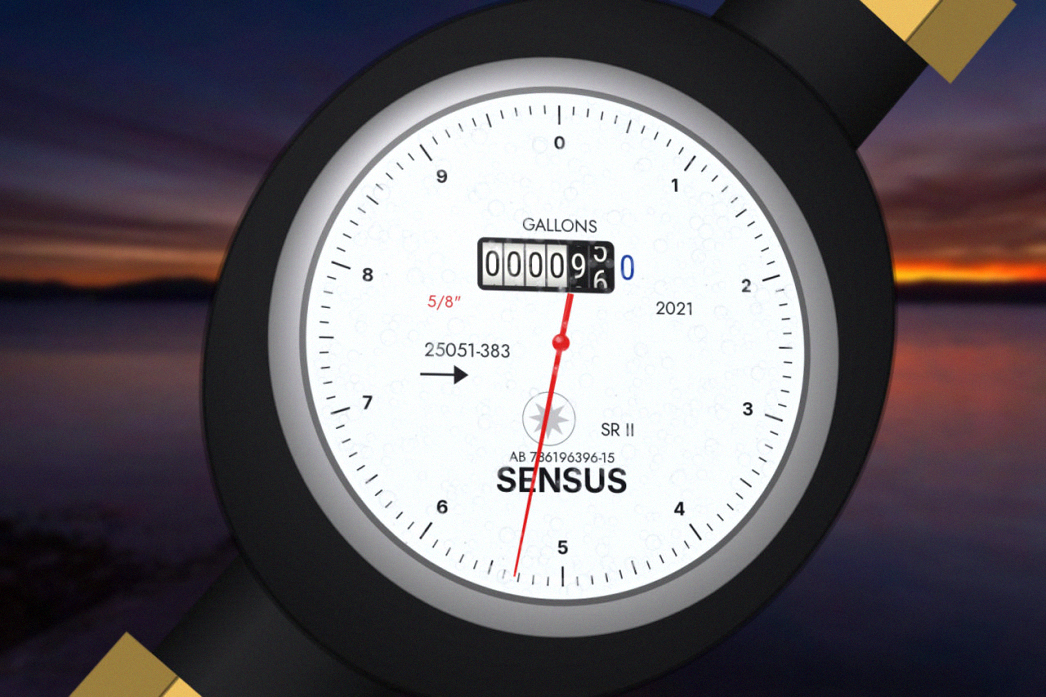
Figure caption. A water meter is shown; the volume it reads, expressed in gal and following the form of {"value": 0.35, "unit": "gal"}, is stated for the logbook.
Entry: {"value": 955.3, "unit": "gal"}
